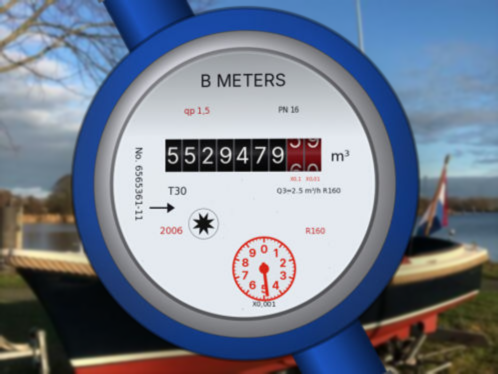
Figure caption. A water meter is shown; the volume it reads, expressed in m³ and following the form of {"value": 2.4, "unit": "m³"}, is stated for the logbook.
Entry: {"value": 5529479.594, "unit": "m³"}
